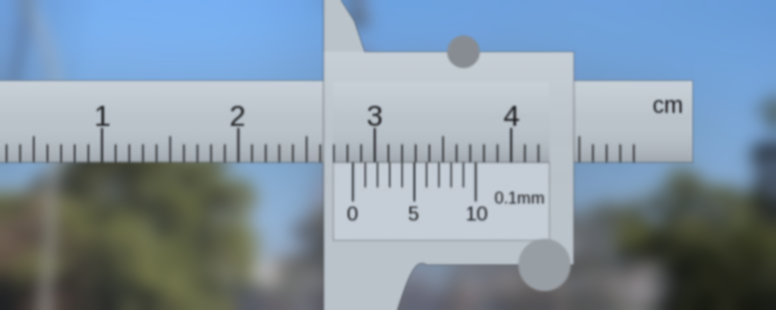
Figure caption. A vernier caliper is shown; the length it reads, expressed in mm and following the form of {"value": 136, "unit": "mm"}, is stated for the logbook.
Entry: {"value": 28.4, "unit": "mm"}
